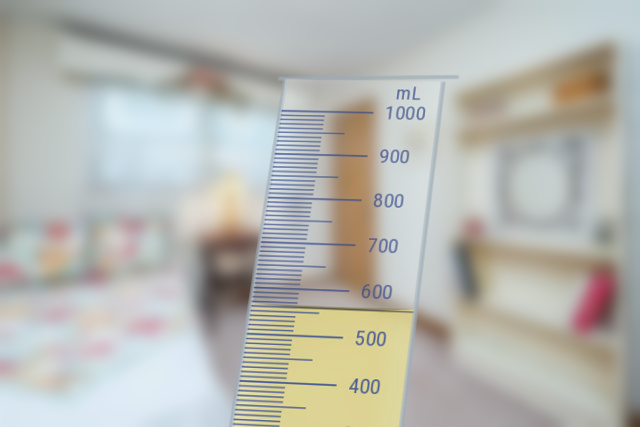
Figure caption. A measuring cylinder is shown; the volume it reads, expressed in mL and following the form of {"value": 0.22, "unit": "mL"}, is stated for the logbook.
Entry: {"value": 560, "unit": "mL"}
